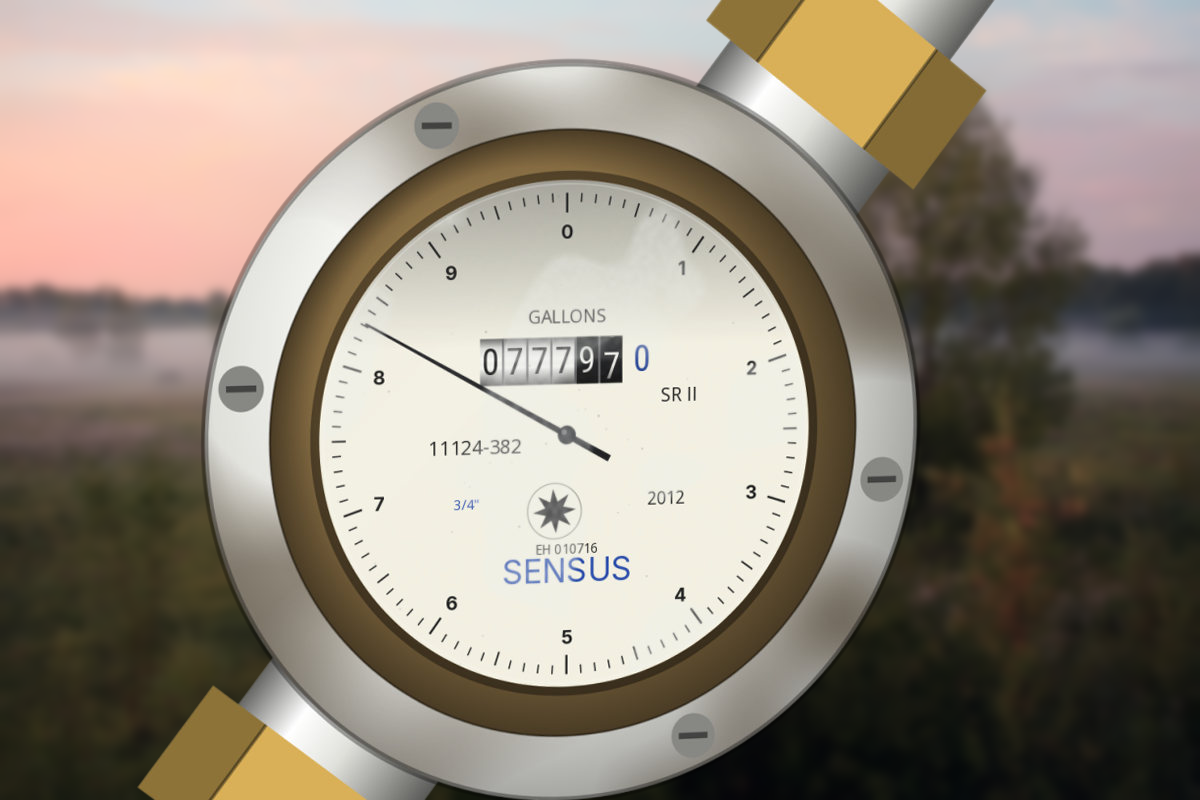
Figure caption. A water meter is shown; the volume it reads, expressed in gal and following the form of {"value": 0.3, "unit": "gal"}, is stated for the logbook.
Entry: {"value": 777968.3, "unit": "gal"}
